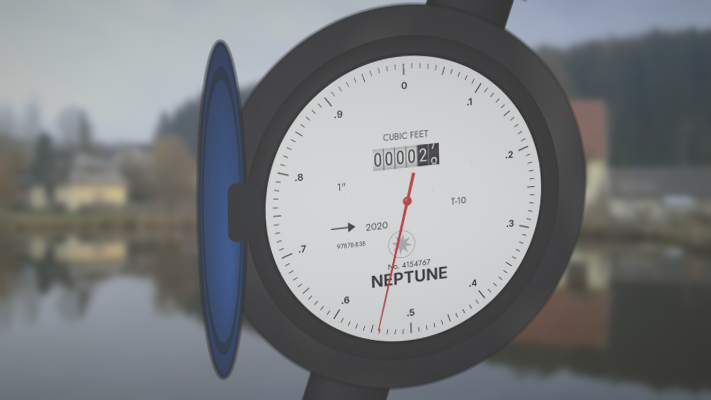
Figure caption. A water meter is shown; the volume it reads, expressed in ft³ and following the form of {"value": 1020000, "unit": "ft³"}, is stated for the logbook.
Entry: {"value": 27.54, "unit": "ft³"}
